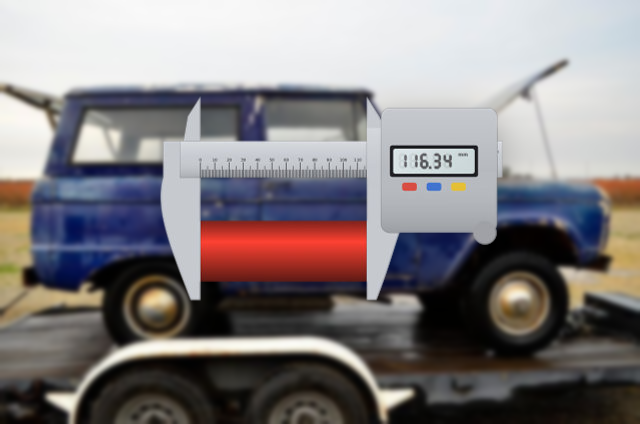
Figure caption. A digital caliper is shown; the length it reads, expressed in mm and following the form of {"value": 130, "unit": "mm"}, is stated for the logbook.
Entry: {"value": 116.34, "unit": "mm"}
